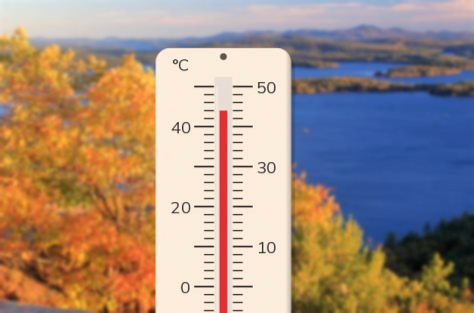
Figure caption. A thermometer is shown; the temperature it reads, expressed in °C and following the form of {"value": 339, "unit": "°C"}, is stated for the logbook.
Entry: {"value": 44, "unit": "°C"}
